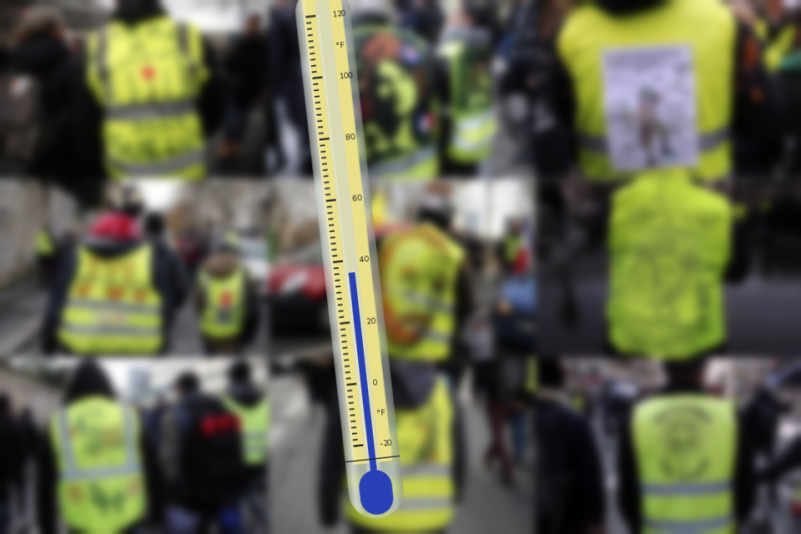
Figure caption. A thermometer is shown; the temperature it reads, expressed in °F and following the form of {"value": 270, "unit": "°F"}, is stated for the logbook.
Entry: {"value": 36, "unit": "°F"}
